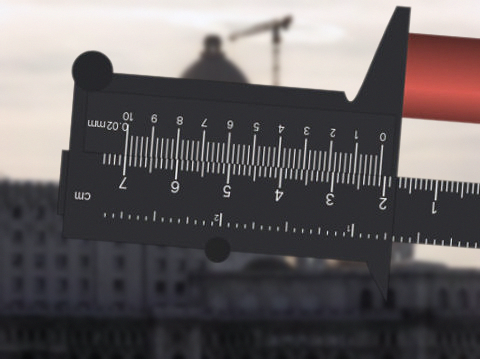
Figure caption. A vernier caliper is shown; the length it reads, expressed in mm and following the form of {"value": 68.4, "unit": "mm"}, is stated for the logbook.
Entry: {"value": 21.0, "unit": "mm"}
